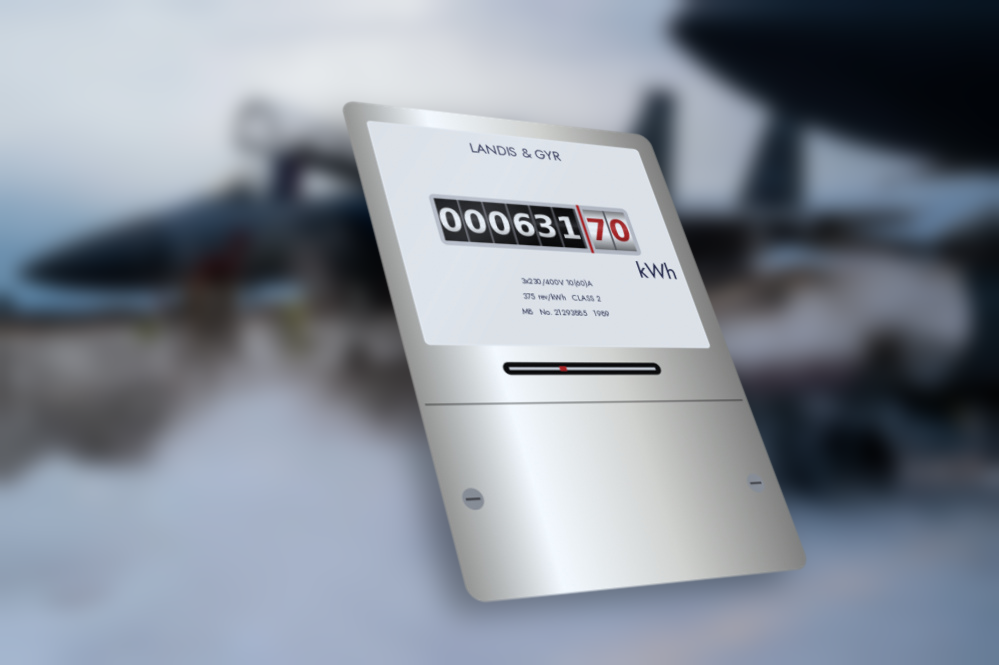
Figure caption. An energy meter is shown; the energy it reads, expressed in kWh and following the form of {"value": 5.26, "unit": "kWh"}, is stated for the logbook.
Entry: {"value": 631.70, "unit": "kWh"}
